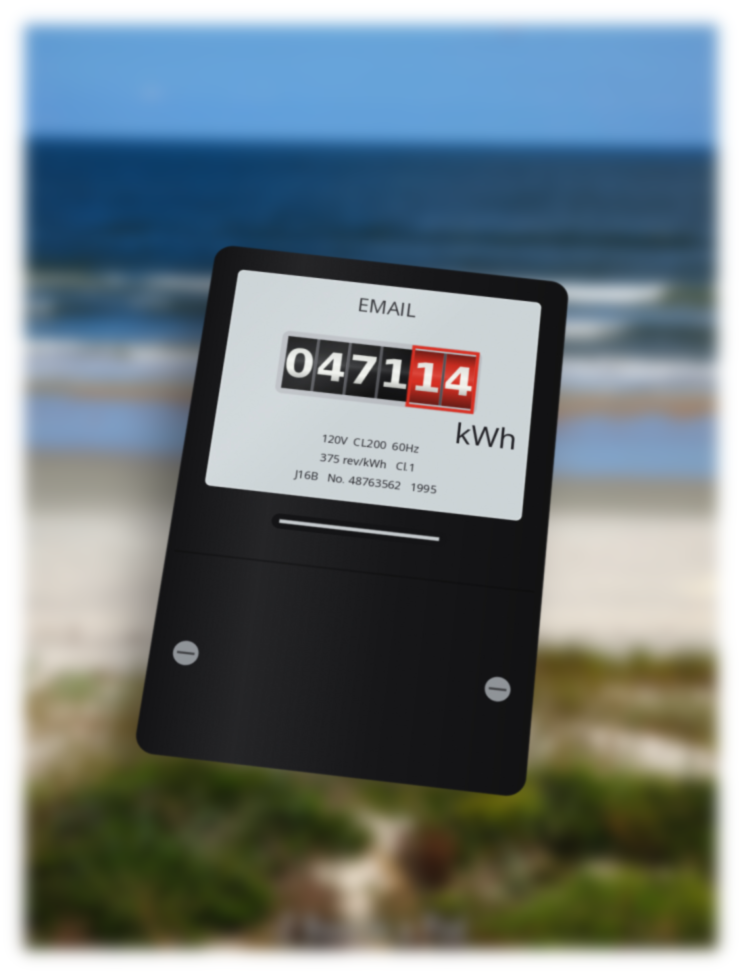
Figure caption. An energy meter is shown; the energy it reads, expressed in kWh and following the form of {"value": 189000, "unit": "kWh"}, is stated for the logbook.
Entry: {"value": 471.14, "unit": "kWh"}
